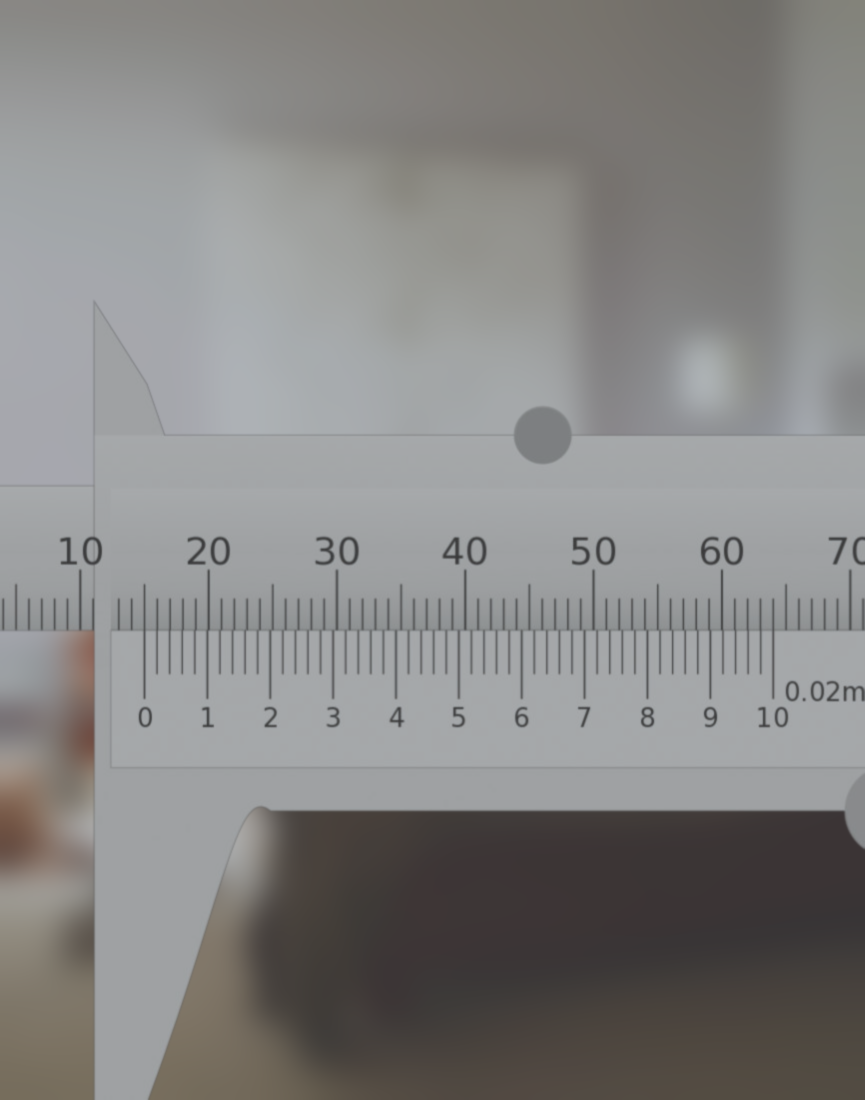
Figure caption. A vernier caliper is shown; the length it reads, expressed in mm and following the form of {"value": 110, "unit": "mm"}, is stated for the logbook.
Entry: {"value": 15.0, "unit": "mm"}
